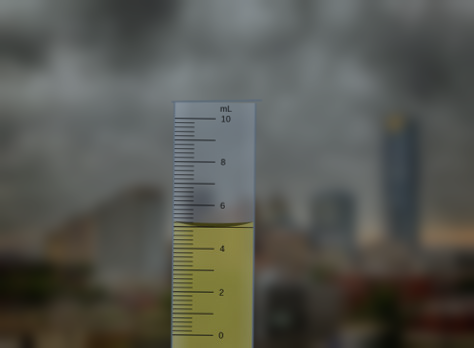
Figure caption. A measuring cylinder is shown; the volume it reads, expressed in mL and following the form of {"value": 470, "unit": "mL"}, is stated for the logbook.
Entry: {"value": 5, "unit": "mL"}
